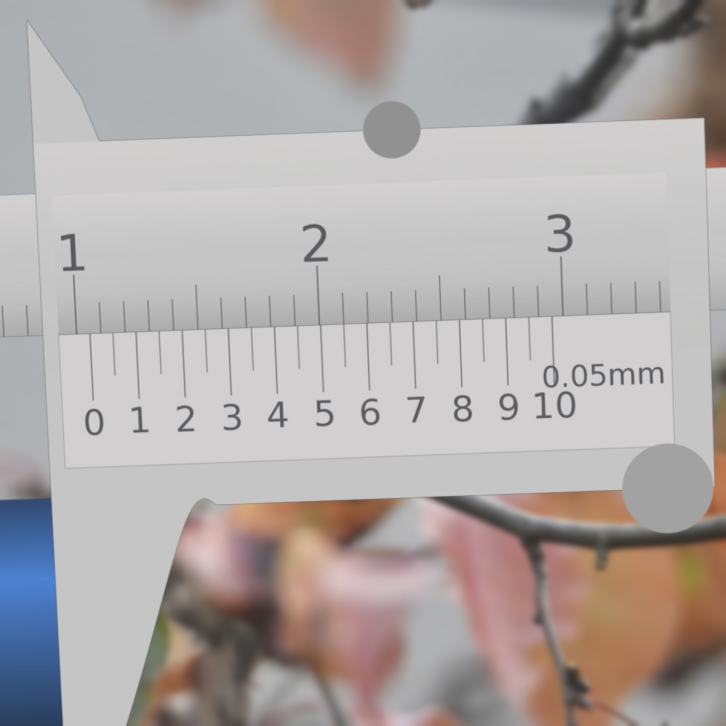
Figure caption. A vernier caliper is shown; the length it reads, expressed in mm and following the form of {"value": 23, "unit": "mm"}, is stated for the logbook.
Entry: {"value": 10.55, "unit": "mm"}
